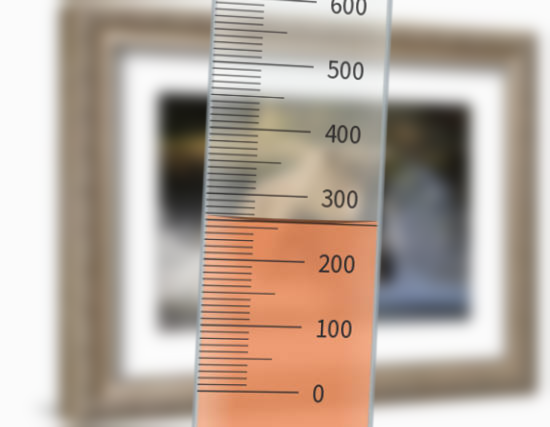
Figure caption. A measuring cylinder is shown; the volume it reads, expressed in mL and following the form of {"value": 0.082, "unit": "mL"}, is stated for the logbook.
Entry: {"value": 260, "unit": "mL"}
